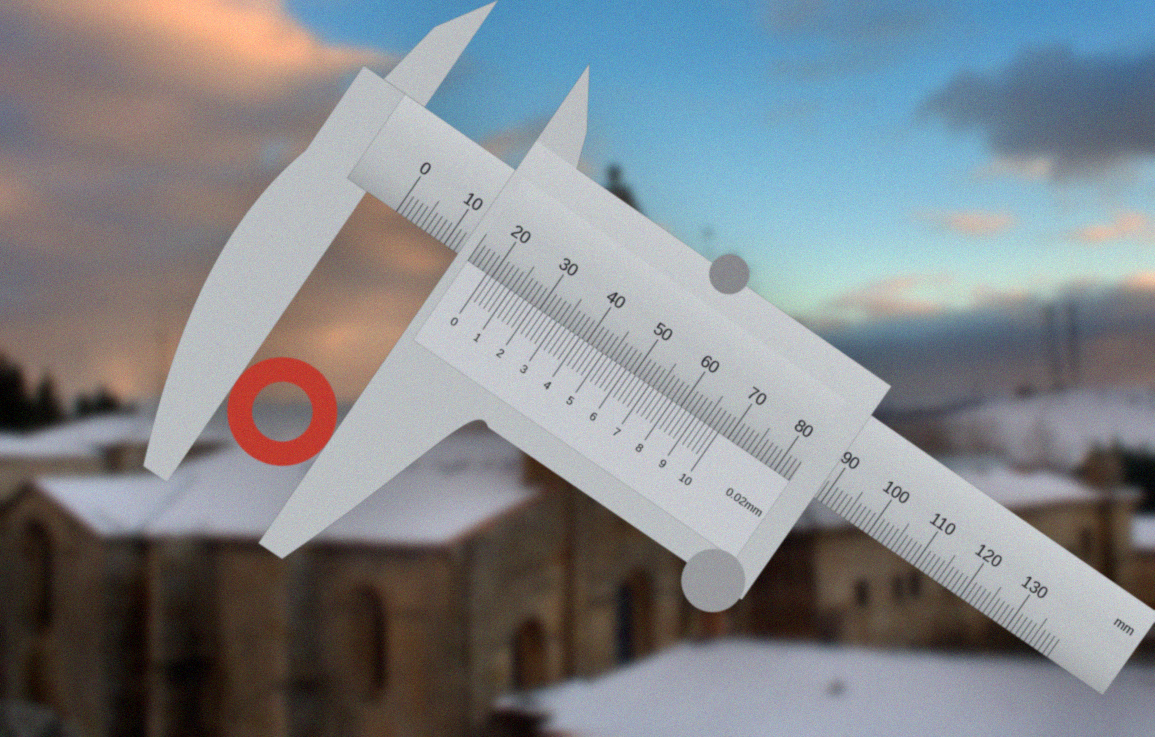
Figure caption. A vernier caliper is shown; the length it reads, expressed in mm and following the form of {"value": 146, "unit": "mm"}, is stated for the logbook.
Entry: {"value": 19.0, "unit": "mm"}
